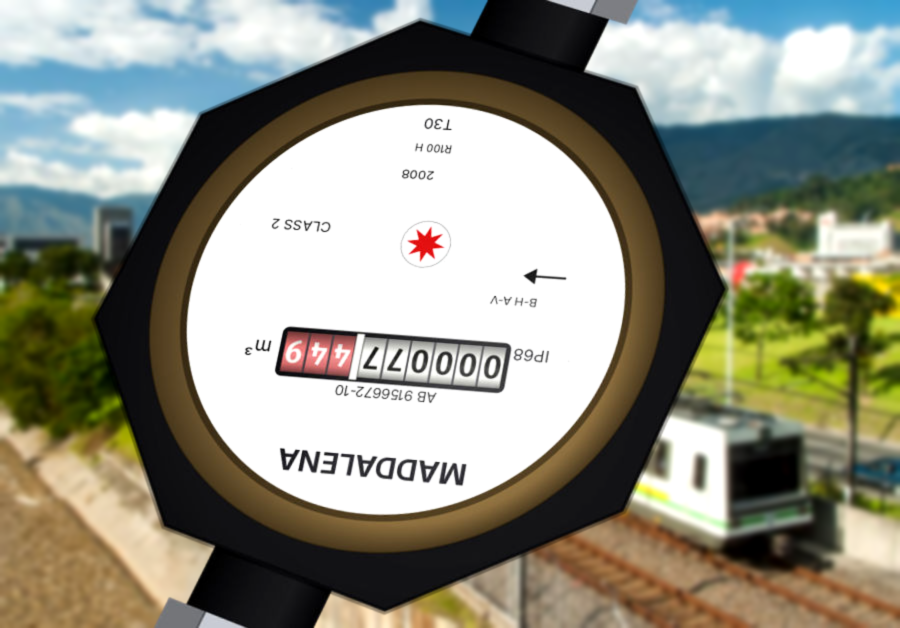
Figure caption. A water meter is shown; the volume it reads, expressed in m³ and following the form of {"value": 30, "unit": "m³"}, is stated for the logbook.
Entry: {"value": 77.449, "unit": "m³"}
